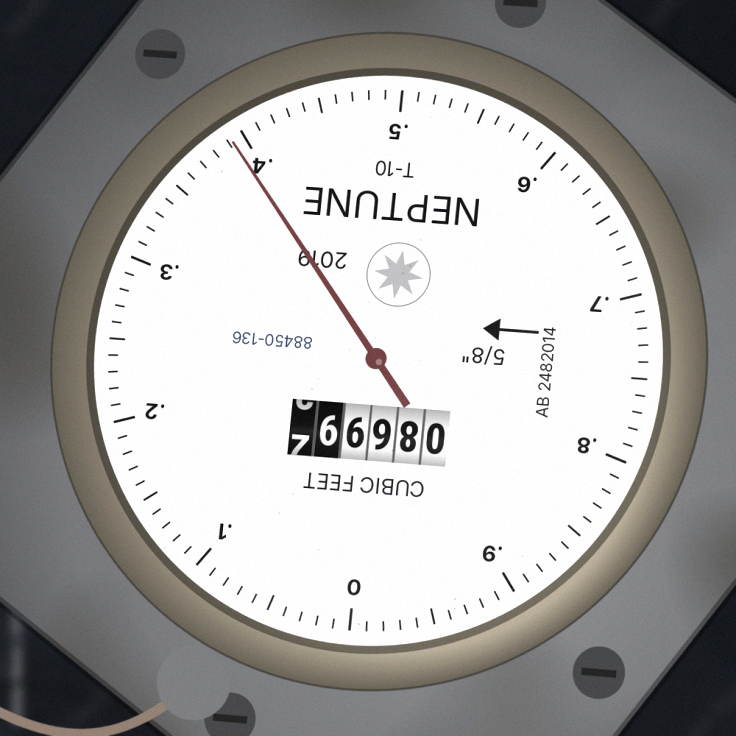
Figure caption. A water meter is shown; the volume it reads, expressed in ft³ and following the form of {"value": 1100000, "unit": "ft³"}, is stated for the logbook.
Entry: {"value": 86992.39, "unit": "ft³"}
